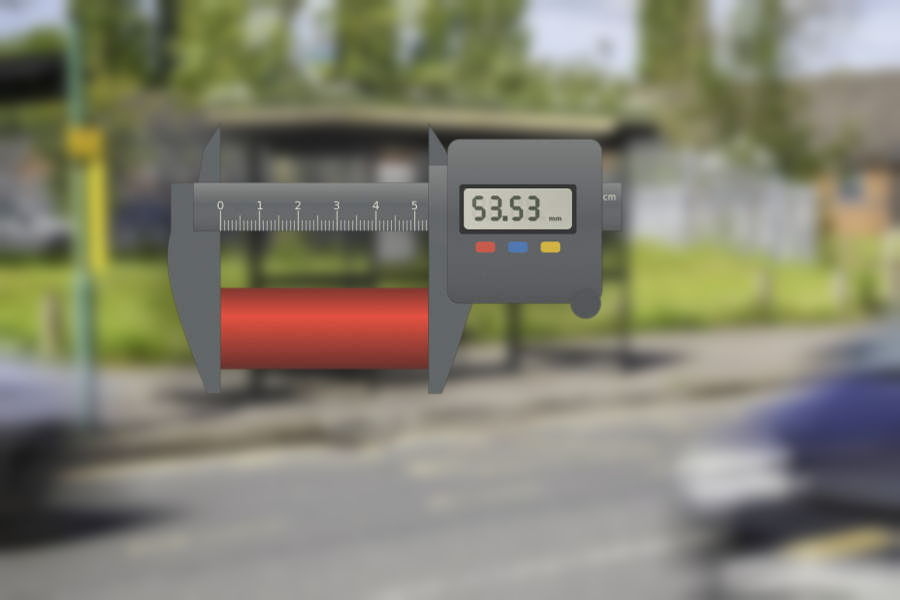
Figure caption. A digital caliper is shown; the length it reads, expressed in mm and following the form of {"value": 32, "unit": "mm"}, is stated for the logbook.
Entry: {"value": 53.53, "unit": "mm"}
